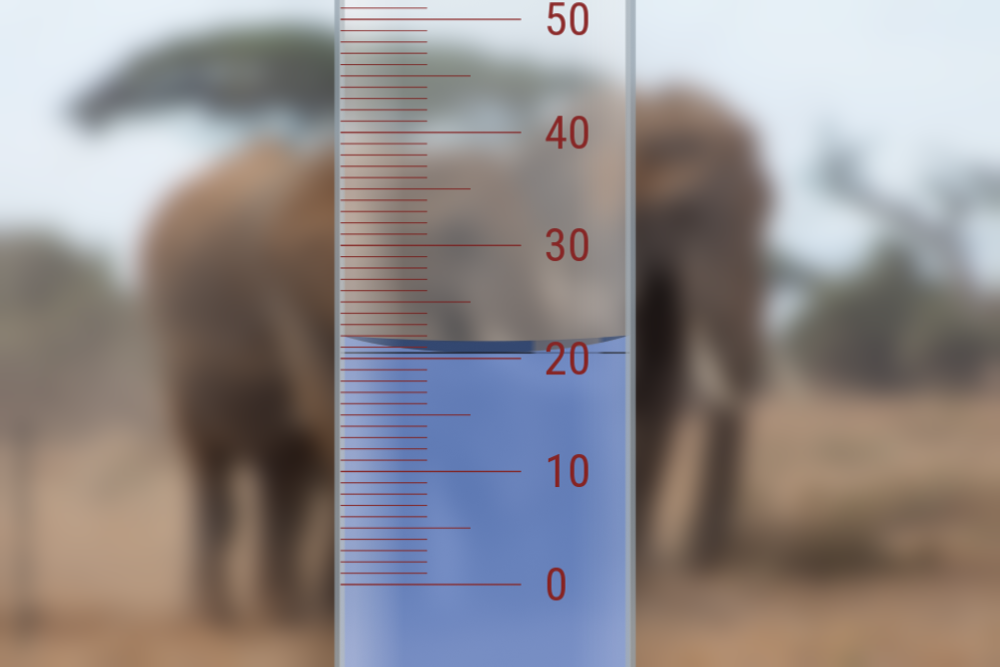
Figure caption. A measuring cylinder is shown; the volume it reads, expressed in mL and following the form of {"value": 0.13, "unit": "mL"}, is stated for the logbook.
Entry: {"value": 20.5, "unit": "mL"}
